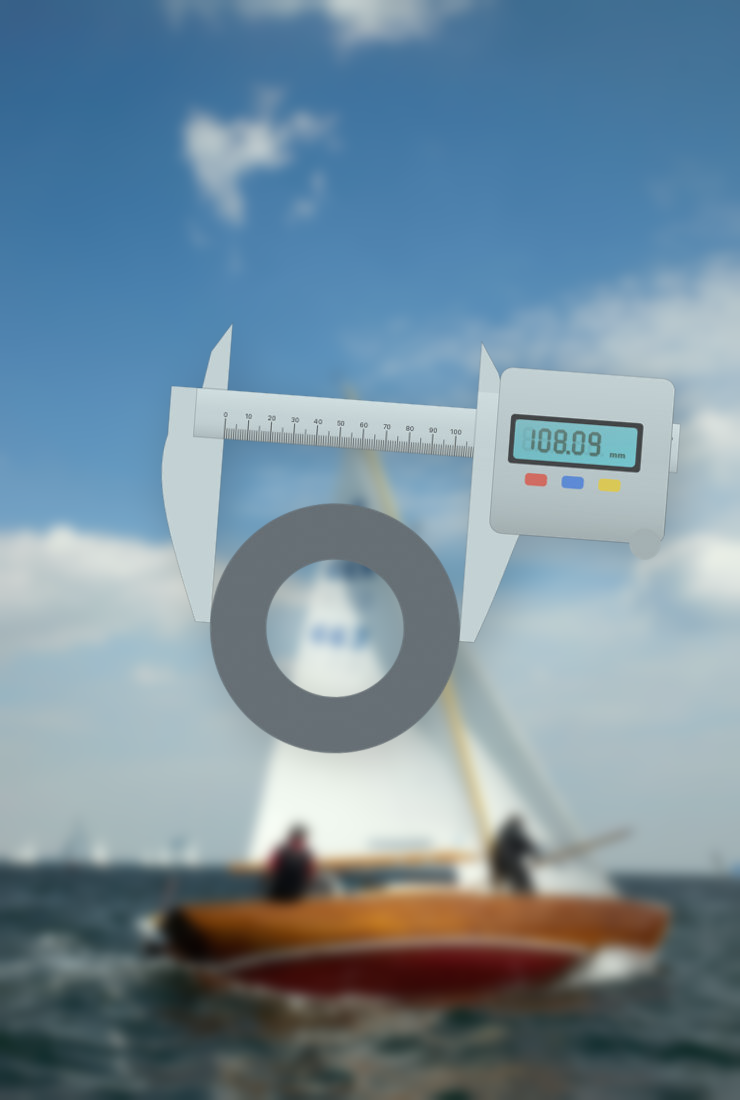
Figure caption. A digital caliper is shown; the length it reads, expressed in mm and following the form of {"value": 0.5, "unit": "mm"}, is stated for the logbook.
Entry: {"value": 108.09, "unit": "mm"}
